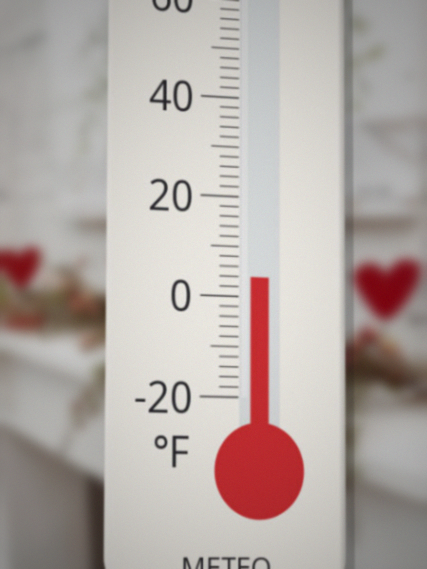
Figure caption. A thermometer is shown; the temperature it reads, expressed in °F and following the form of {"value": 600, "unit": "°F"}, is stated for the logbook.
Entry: {"value": 4, "unit": "°F"}
